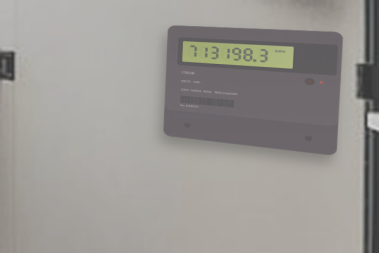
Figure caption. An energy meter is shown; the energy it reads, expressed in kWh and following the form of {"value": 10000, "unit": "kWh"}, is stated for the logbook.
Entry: {"value": 713198.3, "unit": "kWh"}
